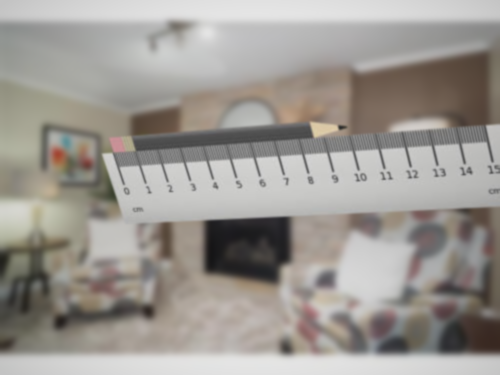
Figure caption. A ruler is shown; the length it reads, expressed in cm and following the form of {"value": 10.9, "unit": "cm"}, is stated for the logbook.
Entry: {"value": 10, "unit": "cm"}
